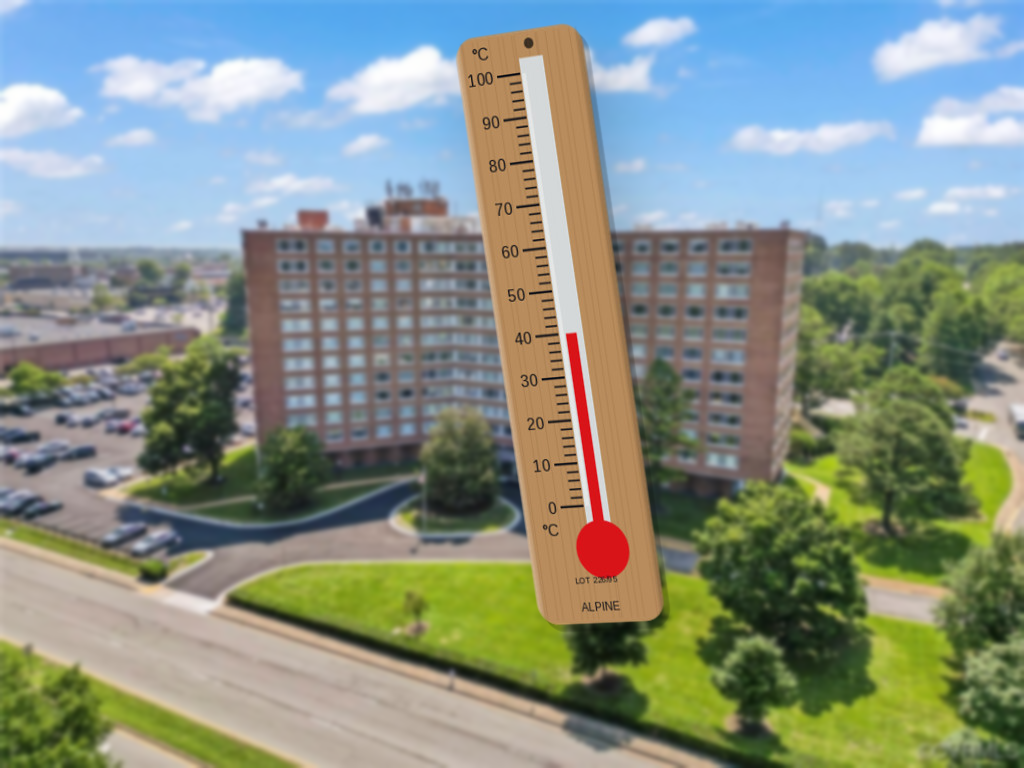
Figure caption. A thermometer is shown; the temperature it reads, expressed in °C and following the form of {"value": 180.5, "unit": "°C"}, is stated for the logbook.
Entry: {"value": 40, "unit": "°C"}
